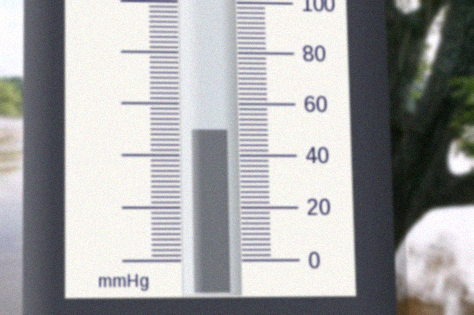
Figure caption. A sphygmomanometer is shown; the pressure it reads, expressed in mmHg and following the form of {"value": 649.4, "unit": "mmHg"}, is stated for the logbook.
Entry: {"value": 50, "unit": "mmHg"}
